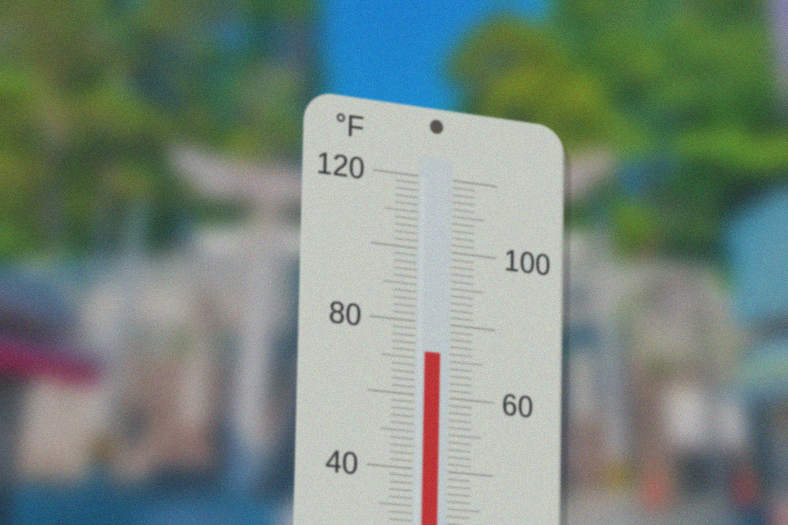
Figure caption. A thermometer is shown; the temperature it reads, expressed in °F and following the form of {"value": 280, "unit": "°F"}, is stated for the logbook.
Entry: {"value": 72, "unit": "°F"}
